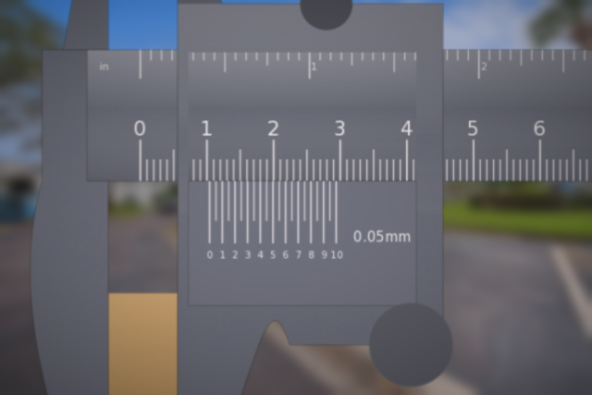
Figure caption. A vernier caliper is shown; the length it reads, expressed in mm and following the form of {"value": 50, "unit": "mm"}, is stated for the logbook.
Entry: {"value": 10.4, "unit": "mm"}
